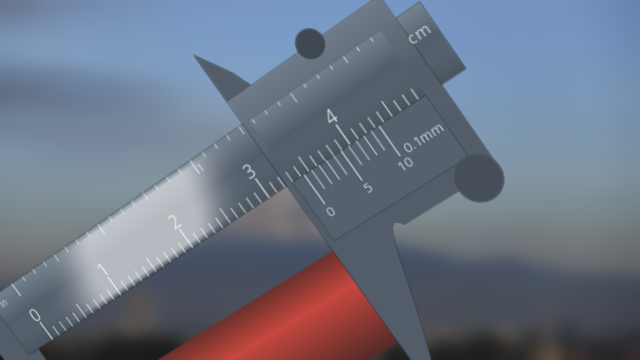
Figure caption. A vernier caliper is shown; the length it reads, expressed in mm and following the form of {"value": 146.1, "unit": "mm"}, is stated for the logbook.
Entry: {"value": 34.4, "unit": "mm"}
